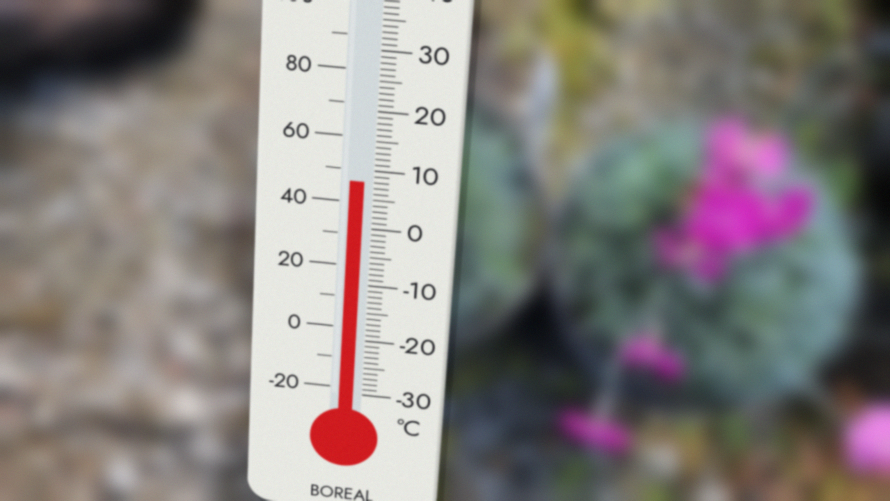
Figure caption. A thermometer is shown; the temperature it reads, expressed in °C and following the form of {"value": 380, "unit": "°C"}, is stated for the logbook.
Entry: {"value": 8, "unit": "°C"}
